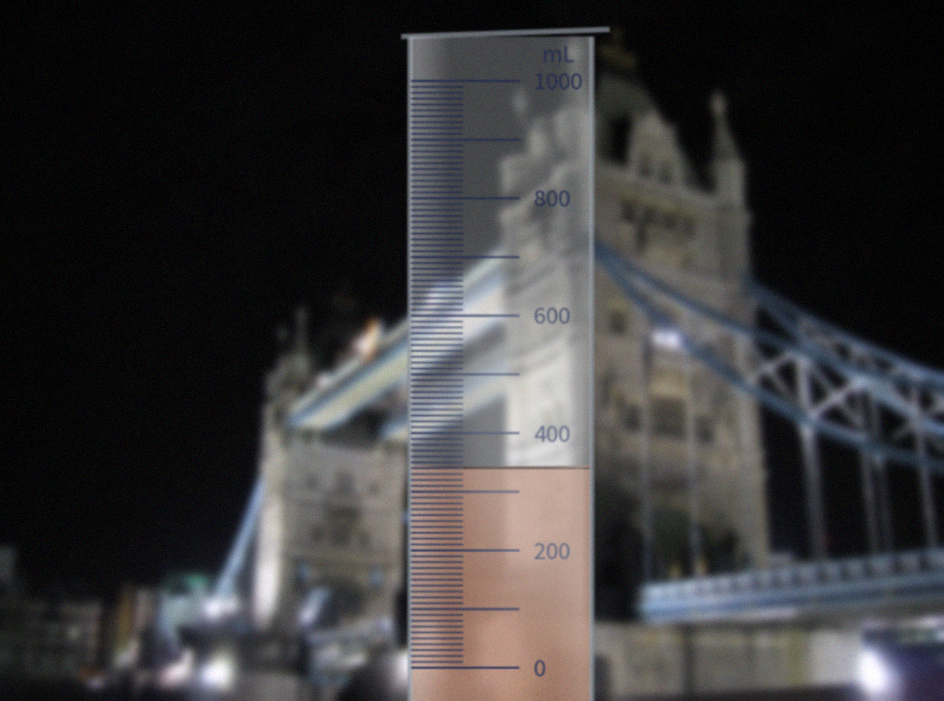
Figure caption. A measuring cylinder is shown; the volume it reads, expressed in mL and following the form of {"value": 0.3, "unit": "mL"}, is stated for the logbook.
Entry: {"value": 340, "unit": "mL"}
